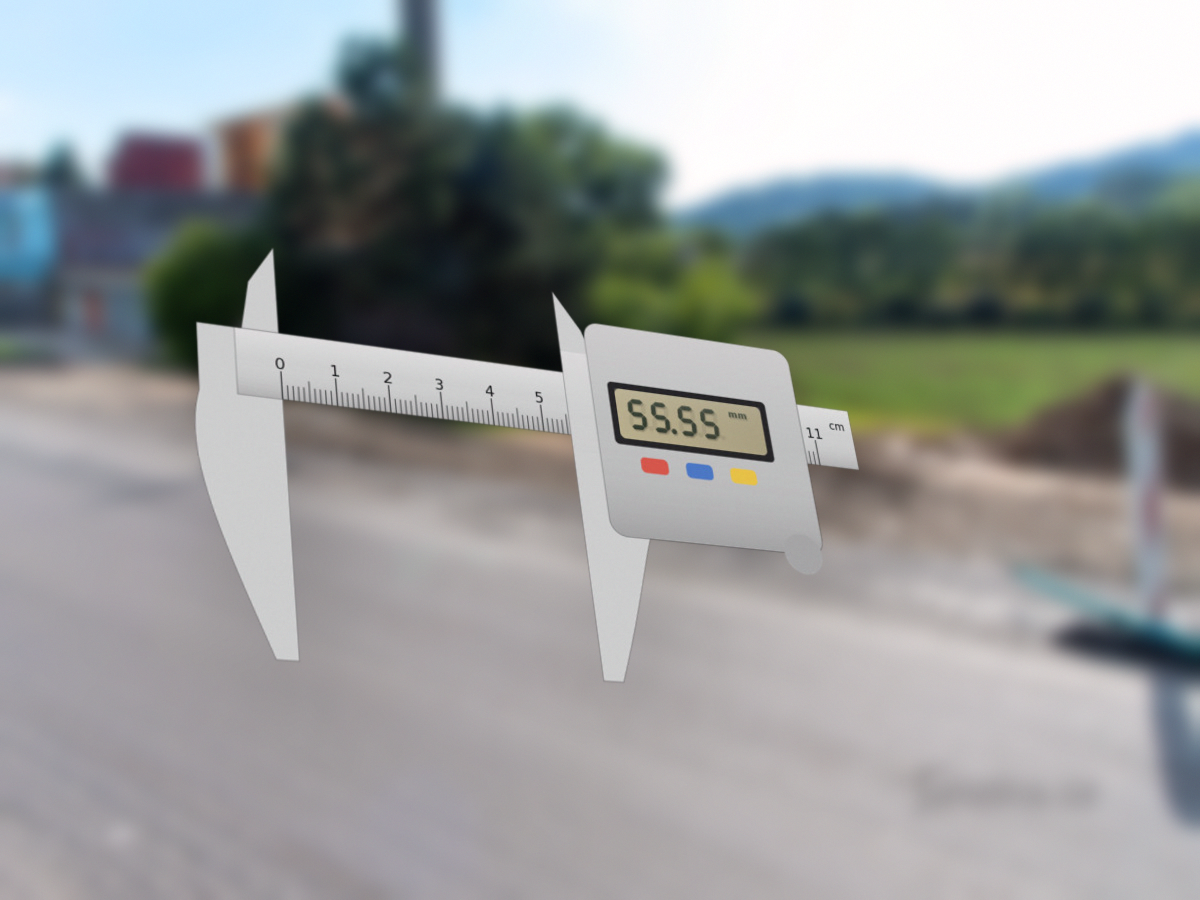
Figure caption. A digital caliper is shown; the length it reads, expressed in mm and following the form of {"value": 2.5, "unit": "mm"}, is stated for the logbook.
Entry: {"value": 55.55, "unit": "mm"}
